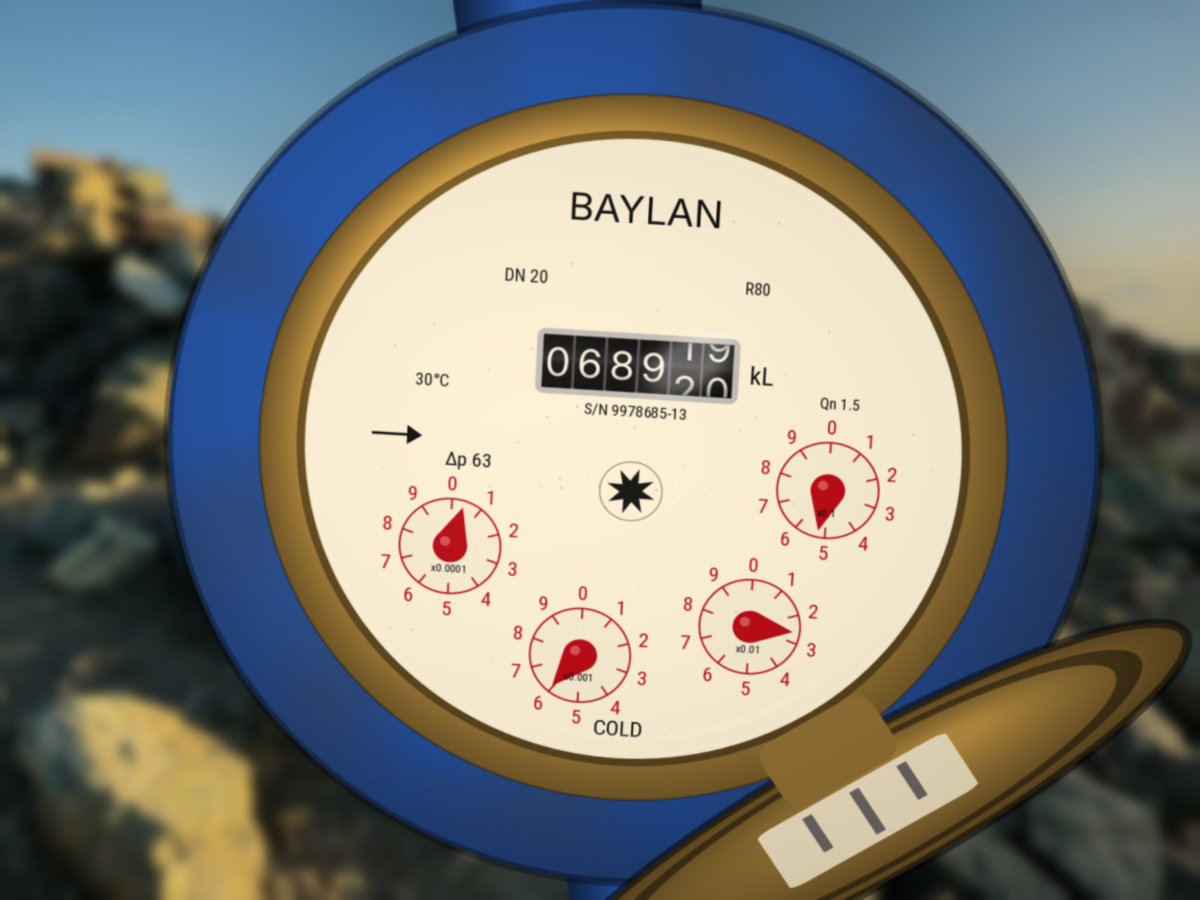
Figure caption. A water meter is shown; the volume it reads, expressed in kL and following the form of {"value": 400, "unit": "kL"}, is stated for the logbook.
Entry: {"value": 68919.5260, "unit": "kL"}
